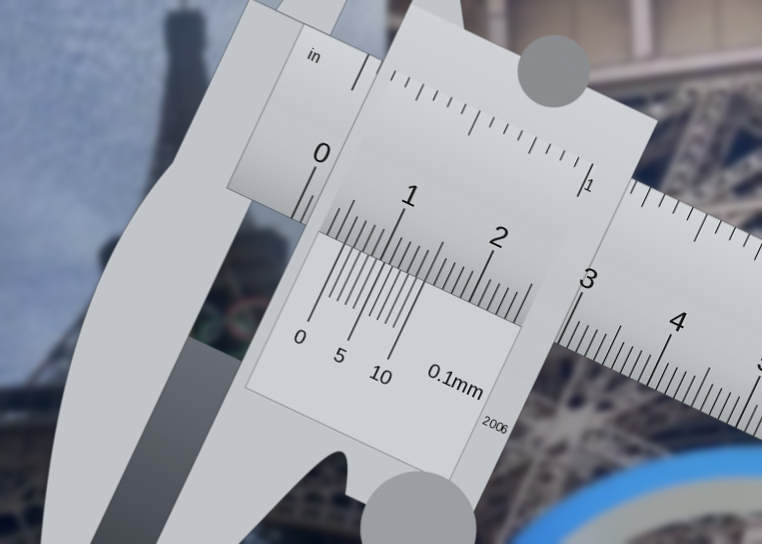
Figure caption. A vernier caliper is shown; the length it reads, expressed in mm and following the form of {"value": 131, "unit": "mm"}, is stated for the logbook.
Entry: {"value": 6.0, "unit": "mm"}
